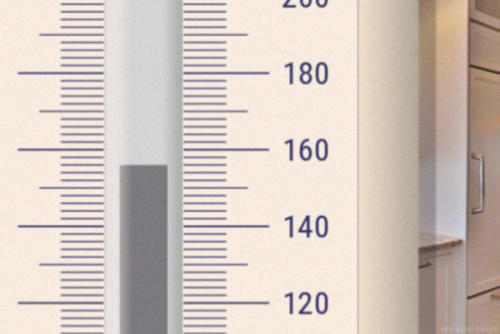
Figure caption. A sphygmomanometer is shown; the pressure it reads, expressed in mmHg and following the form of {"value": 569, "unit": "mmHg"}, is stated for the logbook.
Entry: {"value": 156, "unit": "mmHg"}
